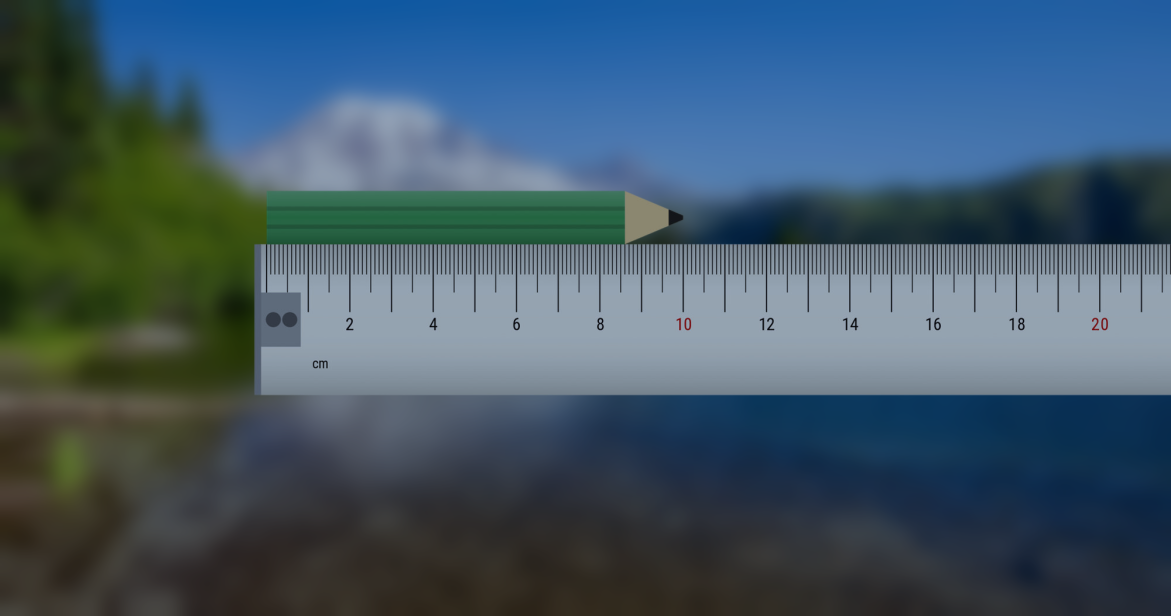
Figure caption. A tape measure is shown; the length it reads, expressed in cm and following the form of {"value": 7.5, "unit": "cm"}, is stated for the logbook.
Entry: {"value": 10, "unit": "cm"}
